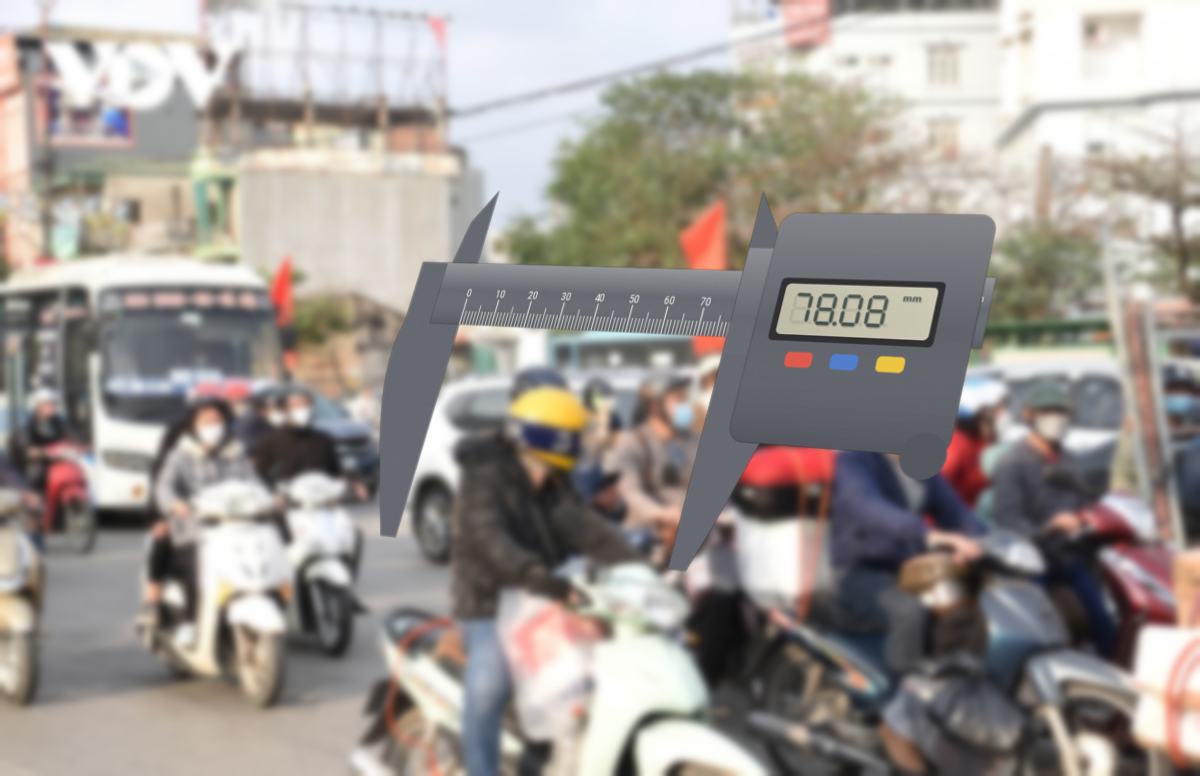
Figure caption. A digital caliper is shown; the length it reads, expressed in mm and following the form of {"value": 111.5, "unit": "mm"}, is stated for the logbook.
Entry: {"value": 78.08, "unit": "mm"}
